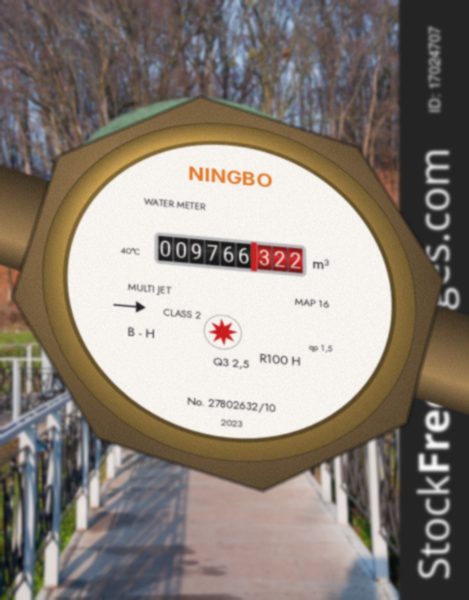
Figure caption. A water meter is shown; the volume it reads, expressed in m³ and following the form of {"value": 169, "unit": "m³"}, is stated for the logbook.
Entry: {"value": 9766.322, "unit": "m³"}
